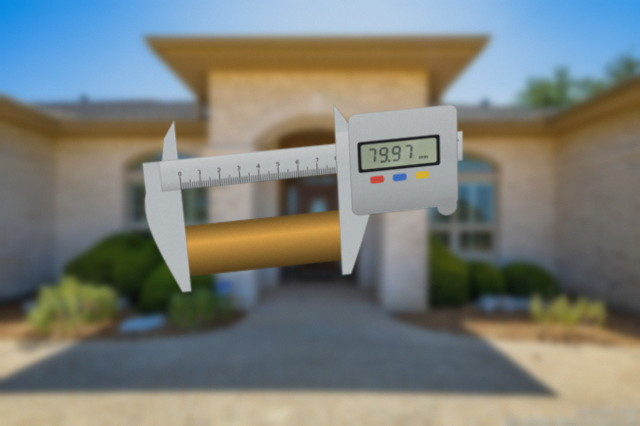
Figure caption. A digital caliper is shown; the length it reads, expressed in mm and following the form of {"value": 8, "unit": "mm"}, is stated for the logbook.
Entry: {"value": 79.97, "unit": "mm"}
